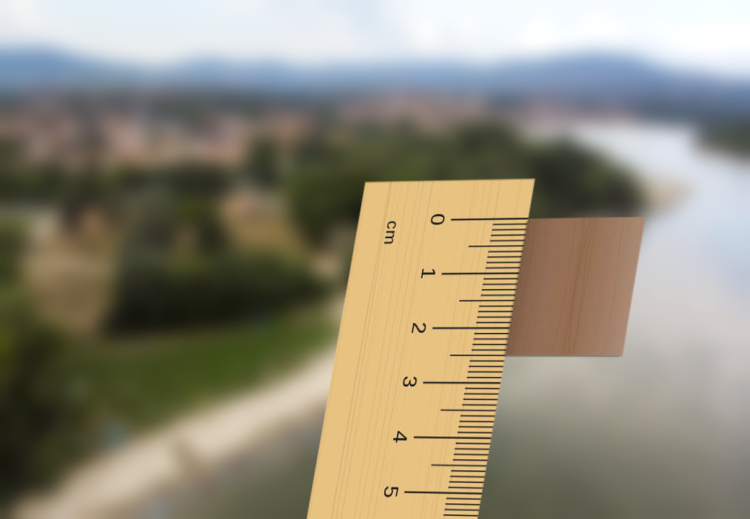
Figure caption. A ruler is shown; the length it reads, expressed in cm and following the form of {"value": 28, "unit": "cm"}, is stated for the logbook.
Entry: {"value": 2.5, "unit": "cm"}
